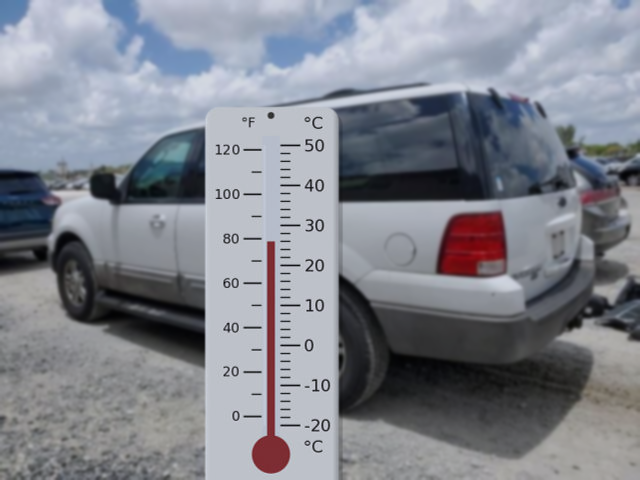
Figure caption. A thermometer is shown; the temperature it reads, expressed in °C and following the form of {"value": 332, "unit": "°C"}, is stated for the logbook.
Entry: {"value": 26, "unit": "°C"}
